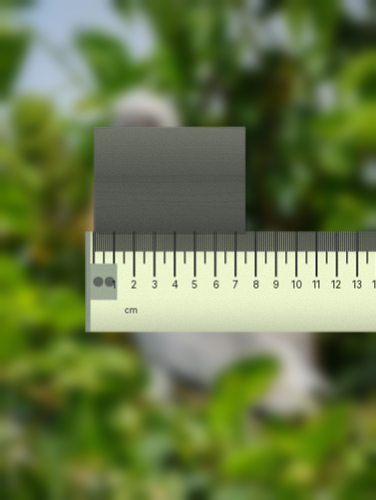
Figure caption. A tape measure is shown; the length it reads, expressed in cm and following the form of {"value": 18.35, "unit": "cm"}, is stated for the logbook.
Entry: {"value": 7.5, "unit": "cm"}
